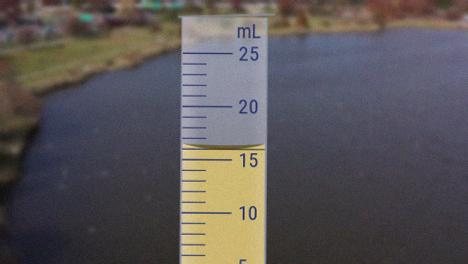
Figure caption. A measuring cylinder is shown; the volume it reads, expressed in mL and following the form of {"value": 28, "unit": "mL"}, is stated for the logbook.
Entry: {"value": 16, "unit": "mL"}
